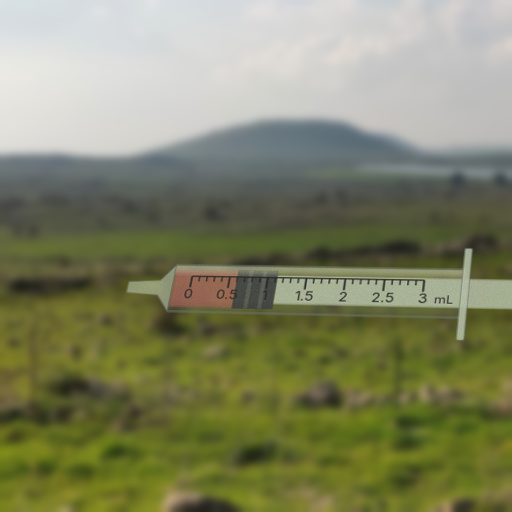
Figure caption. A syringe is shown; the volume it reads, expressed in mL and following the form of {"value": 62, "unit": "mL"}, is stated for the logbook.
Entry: {"value": 0.6, "unit": "mL"}
